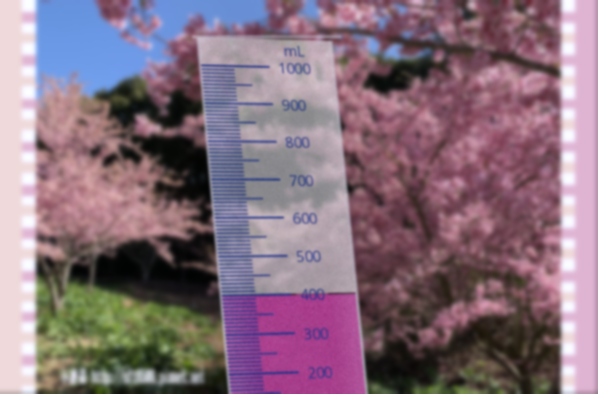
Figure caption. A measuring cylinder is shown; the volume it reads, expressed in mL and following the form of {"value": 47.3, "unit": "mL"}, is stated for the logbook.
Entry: {"value": 400, "unit": "mL"}
